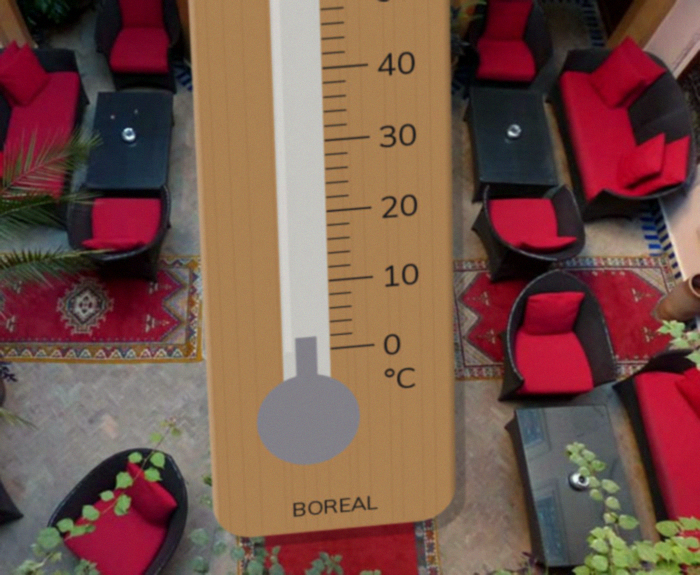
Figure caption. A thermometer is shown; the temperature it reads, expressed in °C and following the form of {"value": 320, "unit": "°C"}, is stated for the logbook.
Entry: {"value": 2, "unit": "°C"}
